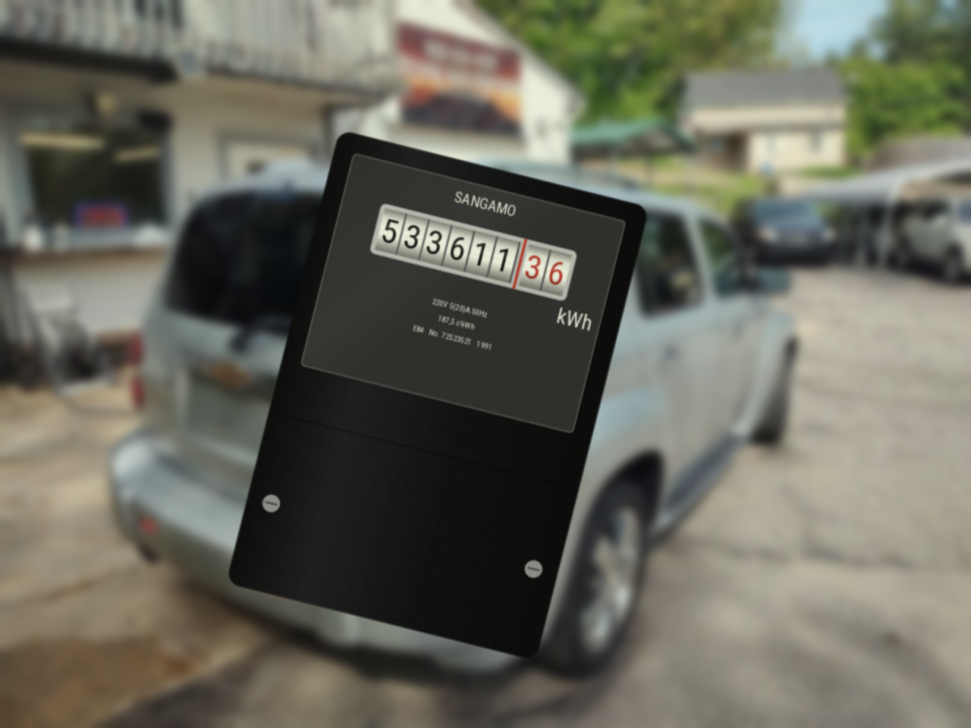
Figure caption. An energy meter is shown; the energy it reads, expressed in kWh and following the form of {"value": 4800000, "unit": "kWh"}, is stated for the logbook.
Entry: {"value": 533611.36, "unit": "kWh"}
